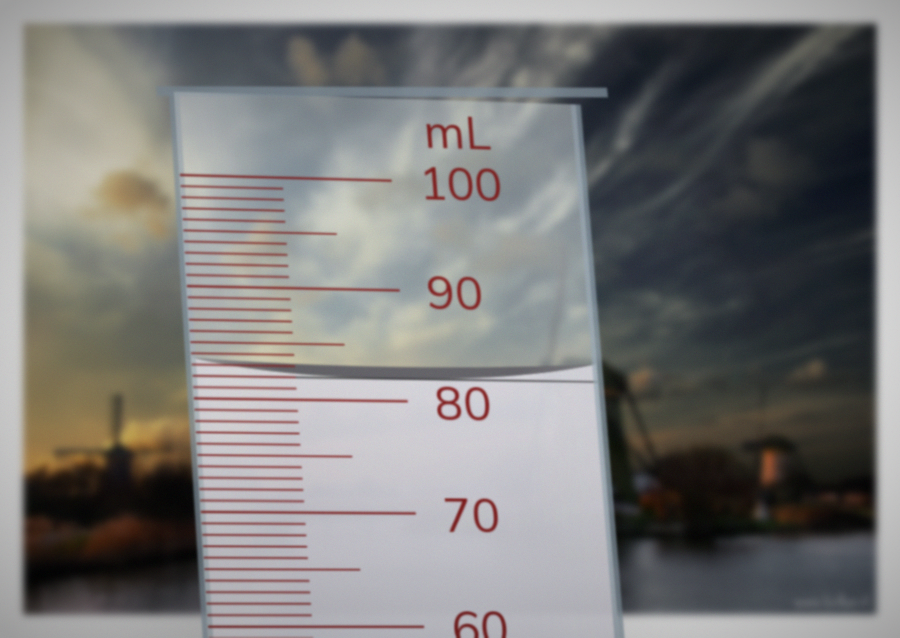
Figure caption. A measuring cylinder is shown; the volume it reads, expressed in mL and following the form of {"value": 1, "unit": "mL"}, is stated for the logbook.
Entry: {"value": 82, "unit": "mL"}
